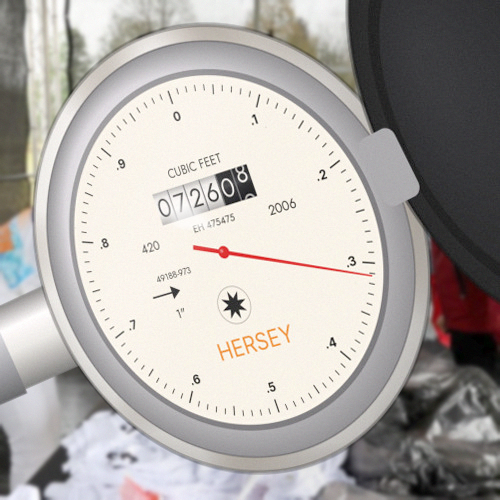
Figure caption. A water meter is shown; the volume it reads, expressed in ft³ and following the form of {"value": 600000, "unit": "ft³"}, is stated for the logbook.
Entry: {"value": 72608.31, "unit": "ft³"}
